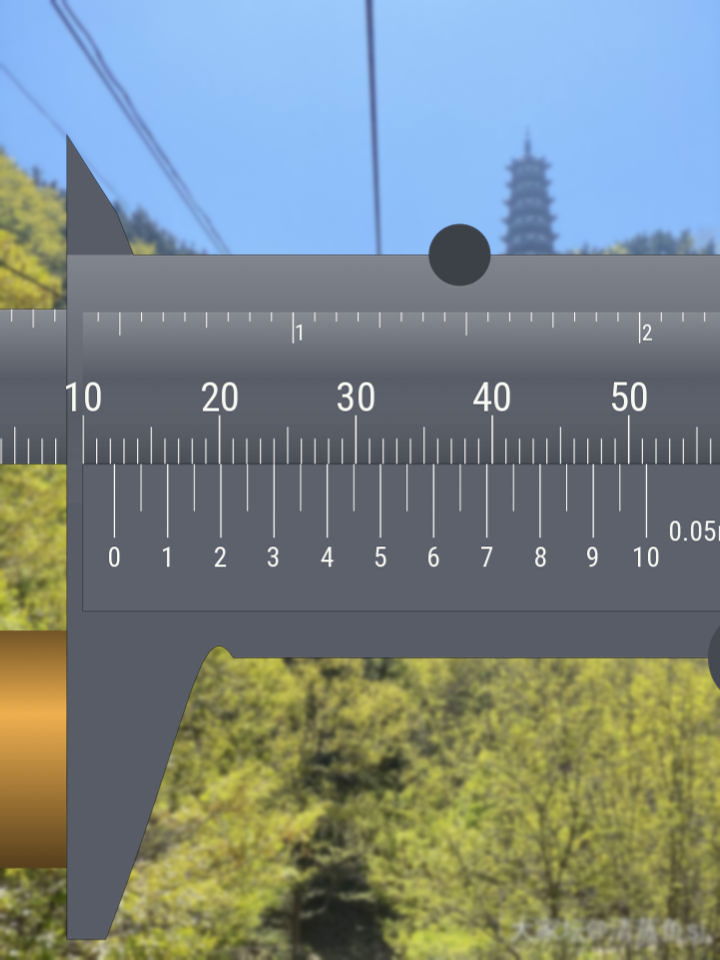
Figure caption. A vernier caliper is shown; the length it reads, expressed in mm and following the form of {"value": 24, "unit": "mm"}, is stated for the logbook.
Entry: {"value": 12.3, "unit": "mm"}
